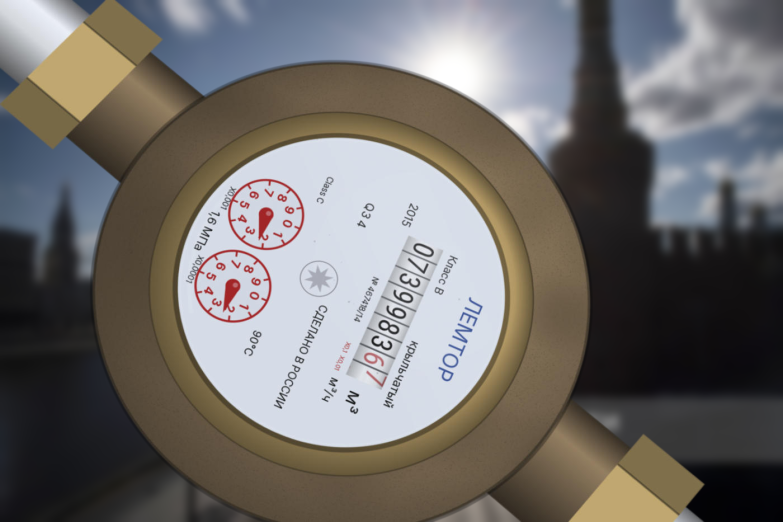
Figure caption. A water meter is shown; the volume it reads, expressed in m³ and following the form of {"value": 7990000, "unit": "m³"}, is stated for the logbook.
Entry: {"value": 739983.6722, "unit": "m³"}
